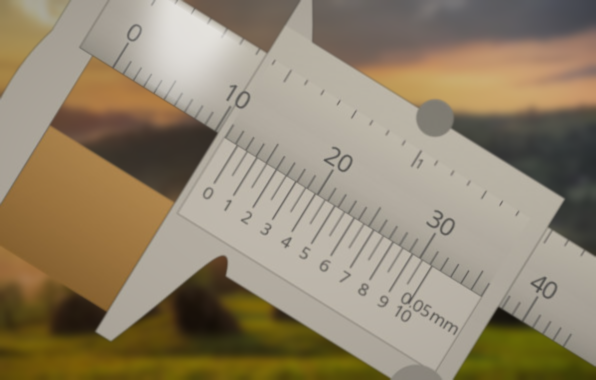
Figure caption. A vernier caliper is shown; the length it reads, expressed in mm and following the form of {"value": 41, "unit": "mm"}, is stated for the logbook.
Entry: {"value": 12.2, "unit": "mm"}
